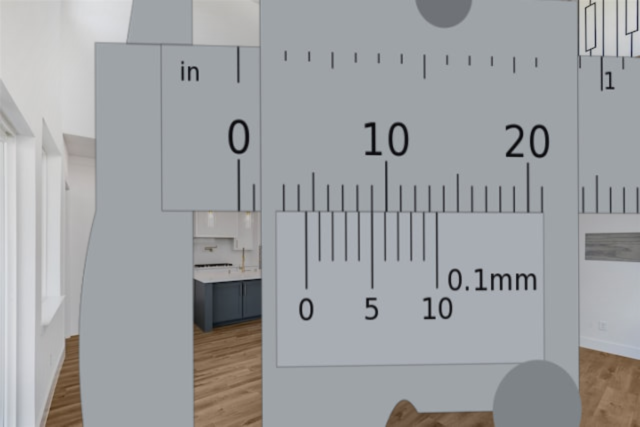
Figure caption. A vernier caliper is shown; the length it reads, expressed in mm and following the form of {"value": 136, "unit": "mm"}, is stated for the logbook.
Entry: {"value": 4.5, "unit": "mm"}
